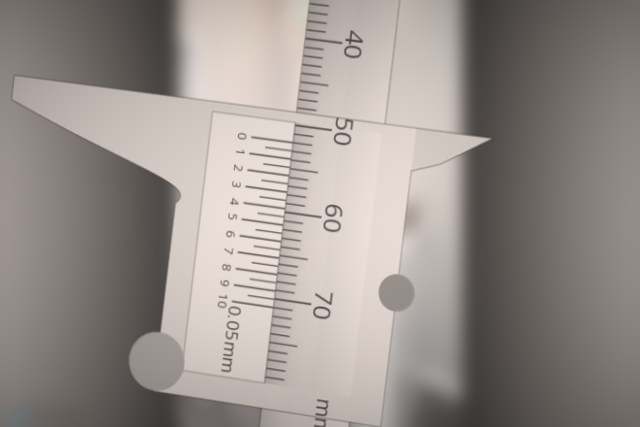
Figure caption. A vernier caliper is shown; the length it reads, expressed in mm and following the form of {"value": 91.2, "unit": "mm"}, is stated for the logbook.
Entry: {"value": 52.0, "unit": "mm"}
